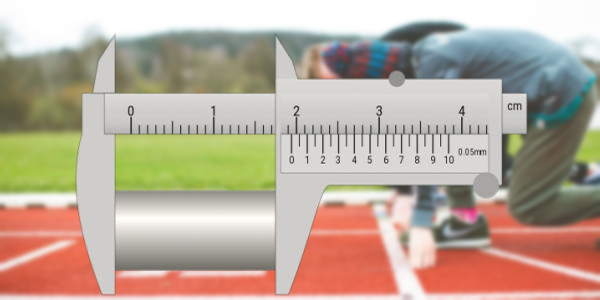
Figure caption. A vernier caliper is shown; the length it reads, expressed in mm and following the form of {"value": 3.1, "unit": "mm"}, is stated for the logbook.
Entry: {"value": 19.4, "unit": "mm"}
